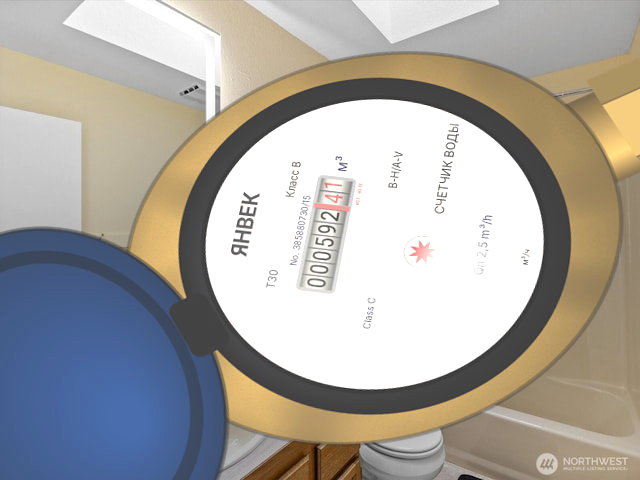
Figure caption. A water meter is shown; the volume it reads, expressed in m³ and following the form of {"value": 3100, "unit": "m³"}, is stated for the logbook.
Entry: {"value": 592.41, "unit": "m³"}
